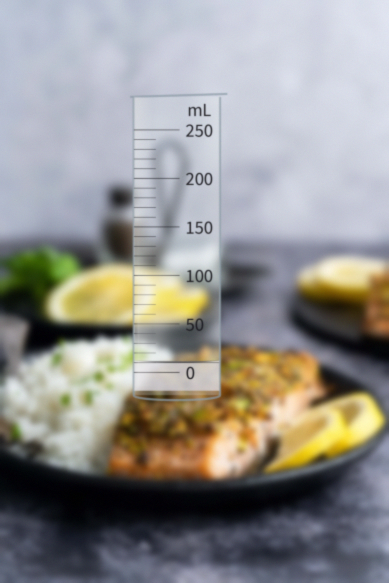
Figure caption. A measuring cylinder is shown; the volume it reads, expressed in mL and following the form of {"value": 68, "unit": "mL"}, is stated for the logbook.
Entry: {"value": 10, "unit": "mL"}
